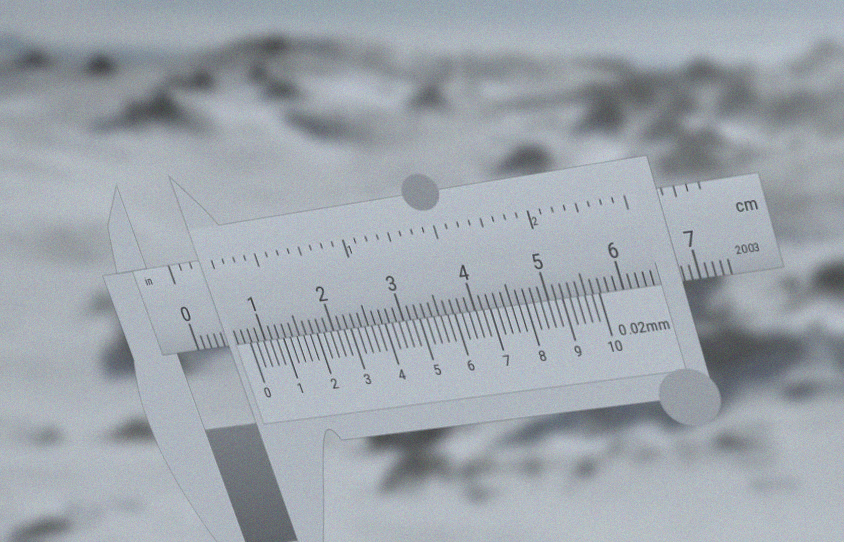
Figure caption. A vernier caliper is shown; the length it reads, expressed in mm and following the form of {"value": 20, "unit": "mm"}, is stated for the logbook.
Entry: {"value": 7.8, "unit": "mm"}
